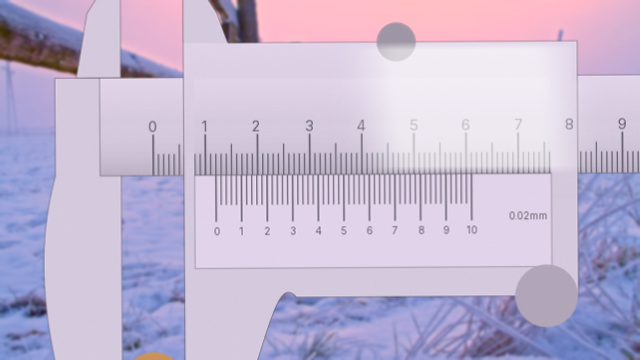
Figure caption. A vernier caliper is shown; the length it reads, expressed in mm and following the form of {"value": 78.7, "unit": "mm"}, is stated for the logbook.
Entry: {"value": 12.0, "unit": "mm"}
